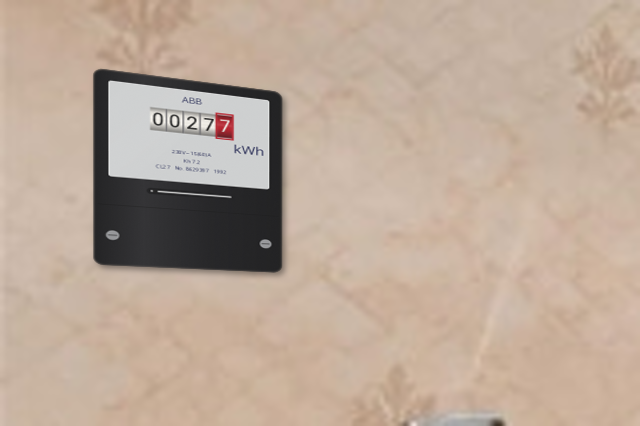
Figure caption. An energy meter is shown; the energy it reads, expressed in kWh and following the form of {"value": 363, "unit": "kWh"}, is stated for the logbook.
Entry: {"value": 27.7, "unit": "kWh"}
